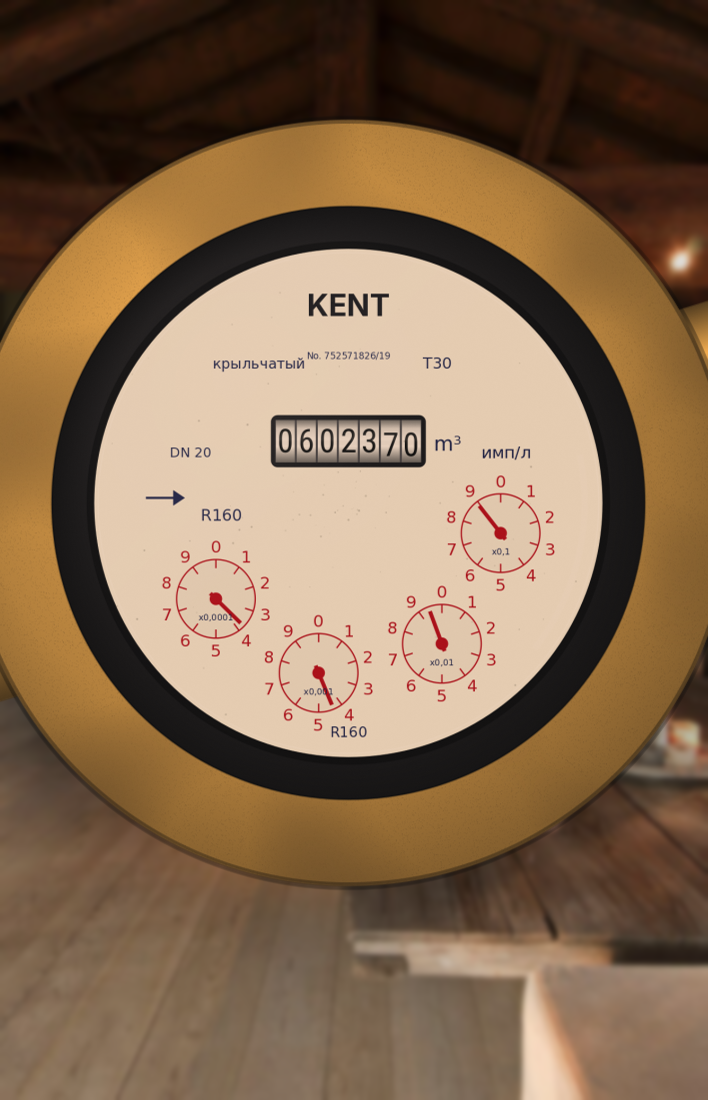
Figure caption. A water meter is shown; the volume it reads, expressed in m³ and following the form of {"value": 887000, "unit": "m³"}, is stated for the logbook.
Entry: {"value": 602369.8943, "unit": "m³"}
